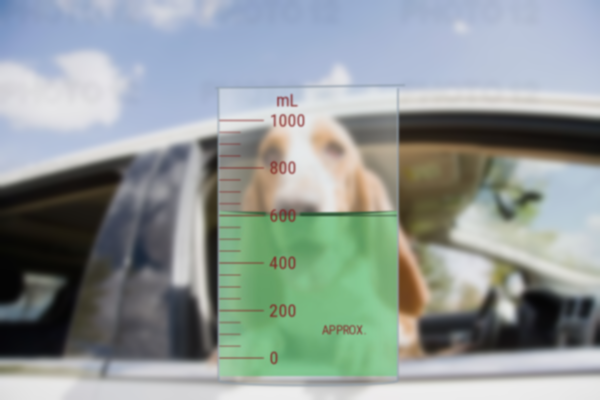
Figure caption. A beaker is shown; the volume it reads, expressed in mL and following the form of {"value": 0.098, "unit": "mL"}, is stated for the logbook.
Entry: {"value": 600, "unit": "mL"}
